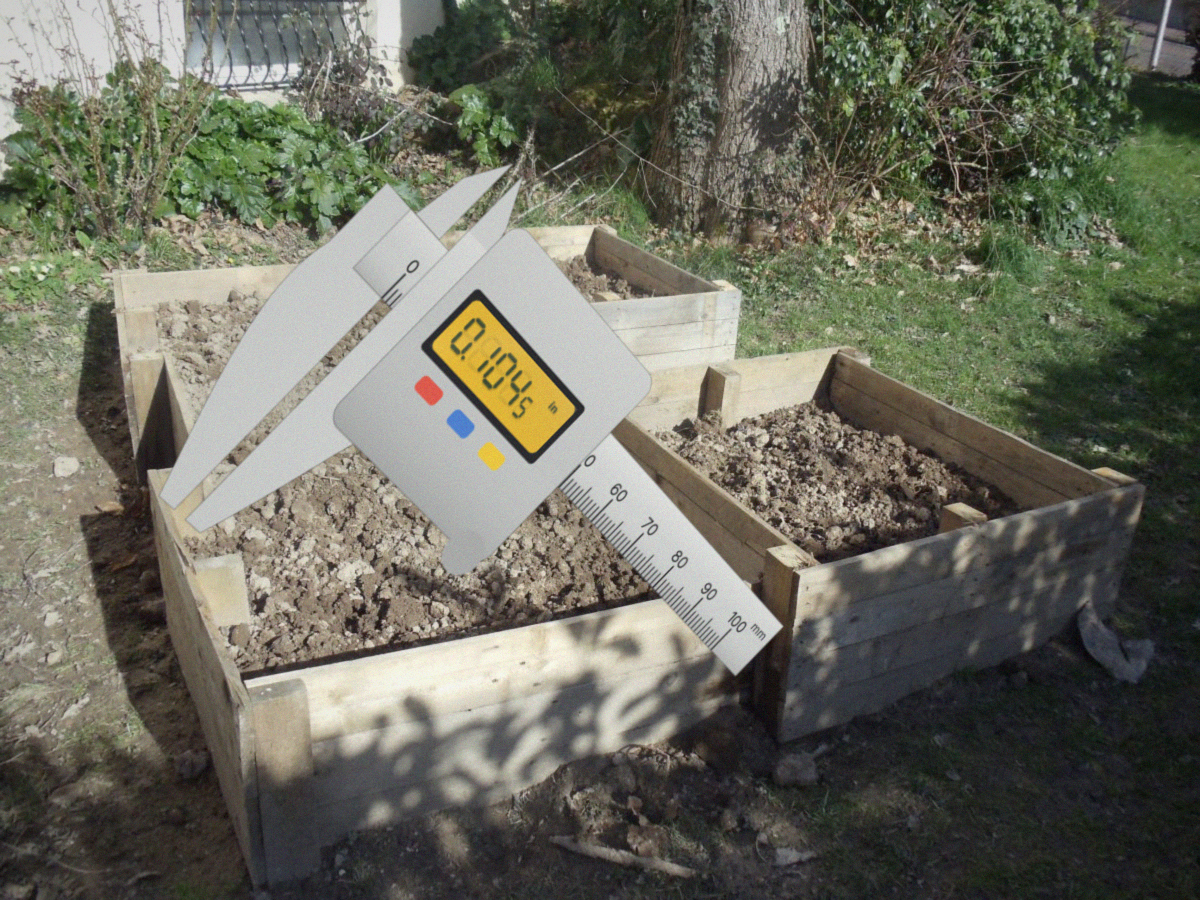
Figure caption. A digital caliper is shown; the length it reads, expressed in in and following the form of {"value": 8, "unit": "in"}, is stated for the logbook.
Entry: {"value": 0.1045, "unit": "in"}
